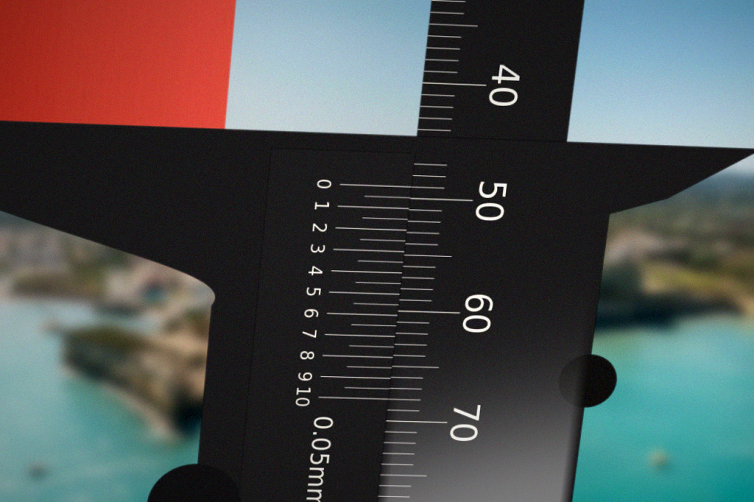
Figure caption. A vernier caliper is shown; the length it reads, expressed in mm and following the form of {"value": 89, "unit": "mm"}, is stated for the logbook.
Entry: {"value": 49.0, "unit": "mm"}
